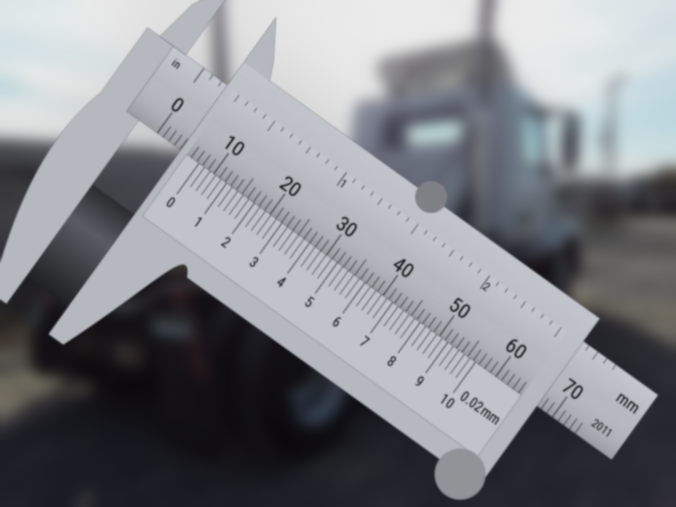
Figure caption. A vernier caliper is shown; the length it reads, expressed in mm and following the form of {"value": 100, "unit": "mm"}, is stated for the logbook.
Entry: {"value": 7.4, "unit": "mm"}
